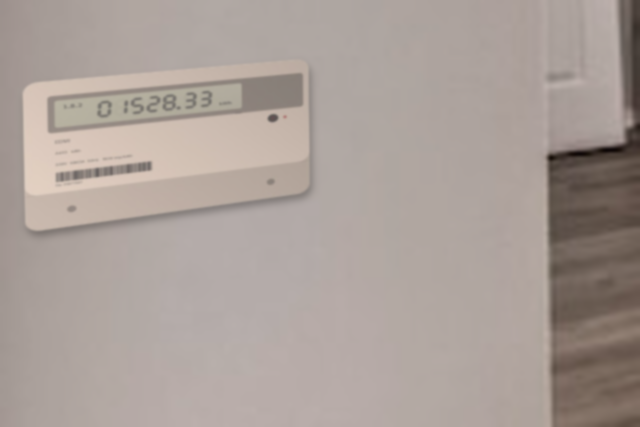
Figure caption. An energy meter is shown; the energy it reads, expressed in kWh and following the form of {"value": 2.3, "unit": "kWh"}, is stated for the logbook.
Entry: {"value": 1528.33, "unit": "kWh"}
